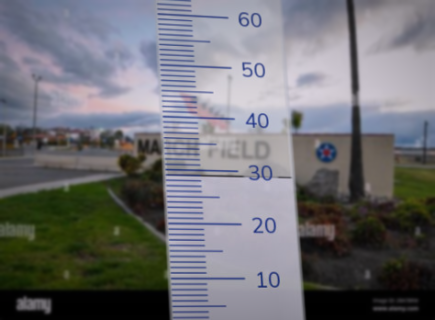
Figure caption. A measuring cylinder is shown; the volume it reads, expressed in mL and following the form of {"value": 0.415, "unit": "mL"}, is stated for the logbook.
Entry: {"value": 29, "unit": "mL"}
